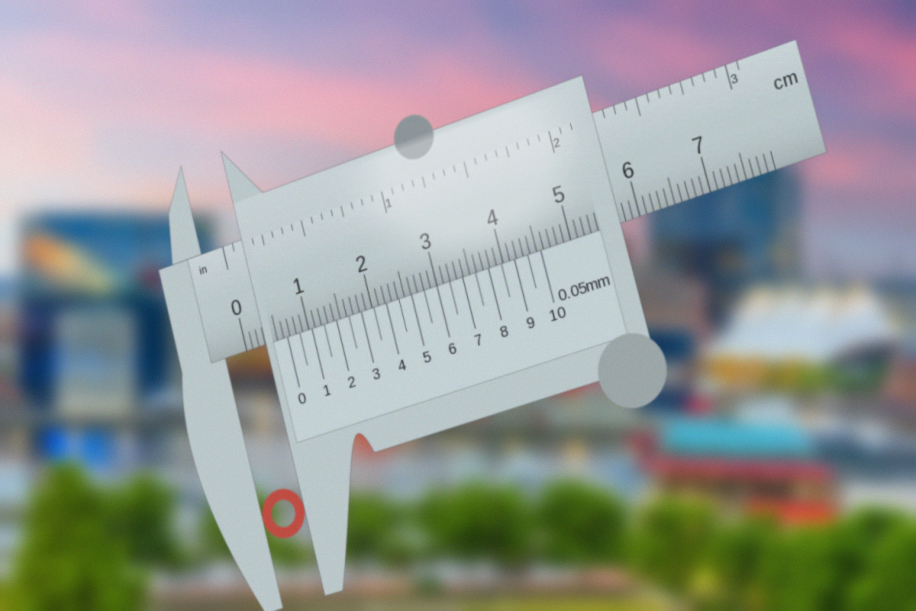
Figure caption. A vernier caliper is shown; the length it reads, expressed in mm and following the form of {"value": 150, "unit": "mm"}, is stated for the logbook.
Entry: {"value": 6.6, "unit": "mm"}
